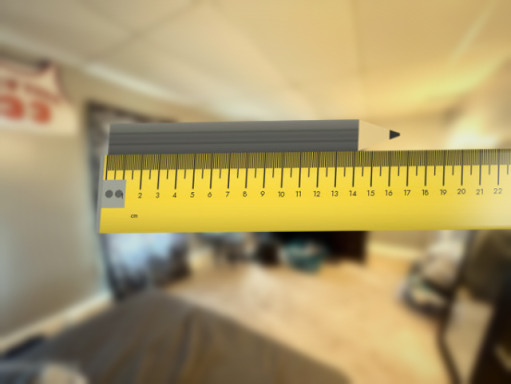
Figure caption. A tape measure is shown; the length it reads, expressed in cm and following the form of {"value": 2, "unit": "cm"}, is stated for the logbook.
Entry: {"value": 16.5, "unit": "cm"}
